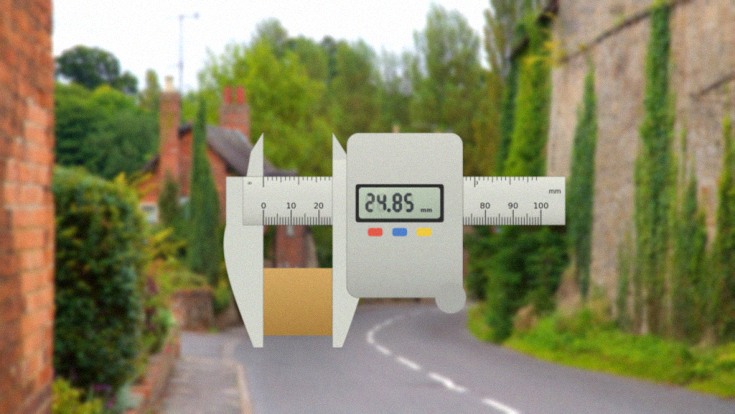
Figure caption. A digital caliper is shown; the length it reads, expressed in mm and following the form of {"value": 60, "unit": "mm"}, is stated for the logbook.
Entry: {"value": 24.85, "unit": "mm"}
